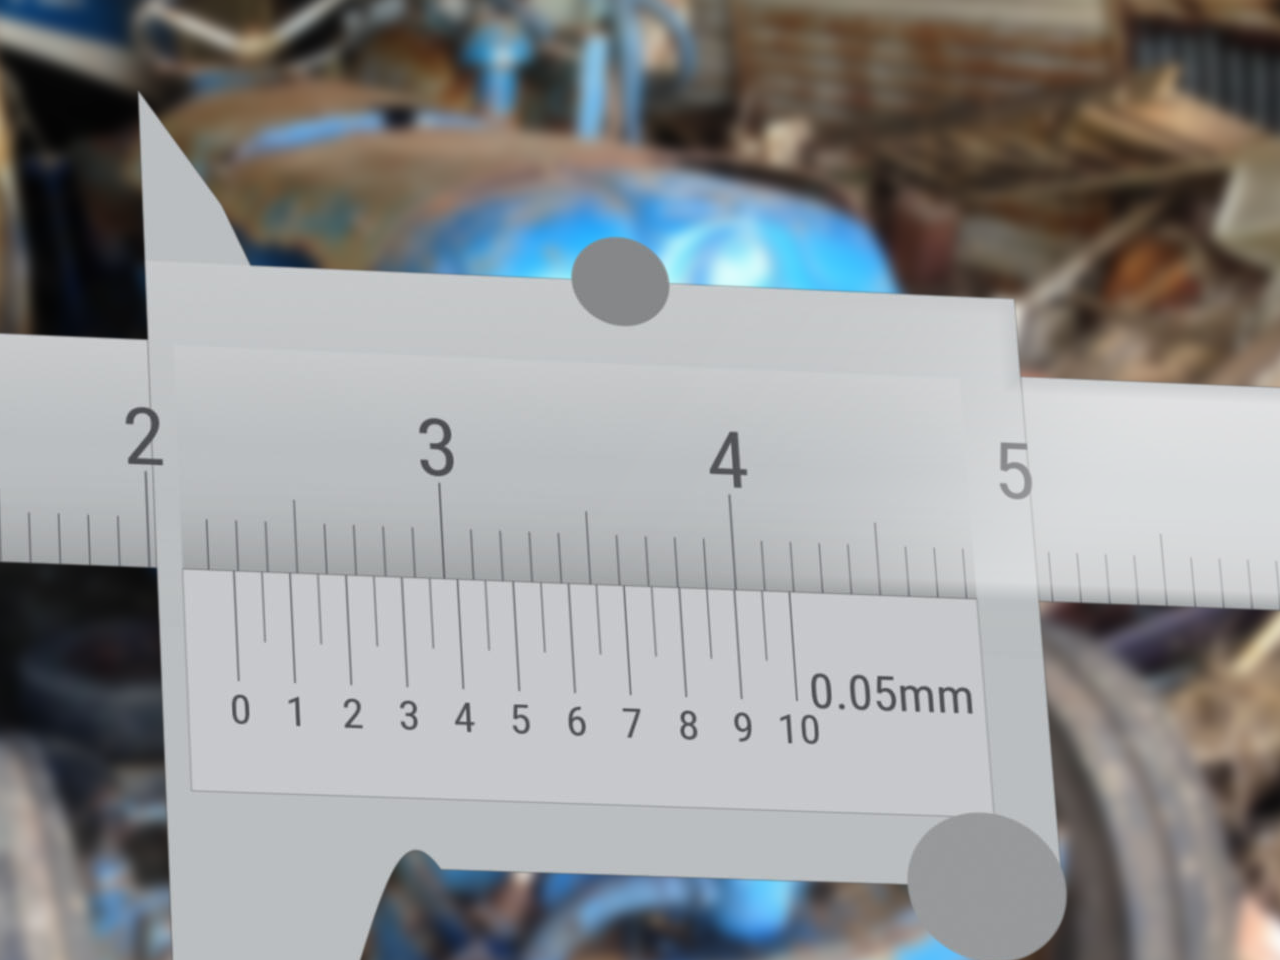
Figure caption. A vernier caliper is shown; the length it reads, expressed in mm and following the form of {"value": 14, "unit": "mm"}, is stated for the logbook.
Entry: {"value": 22.85, "unit": "mm"}
